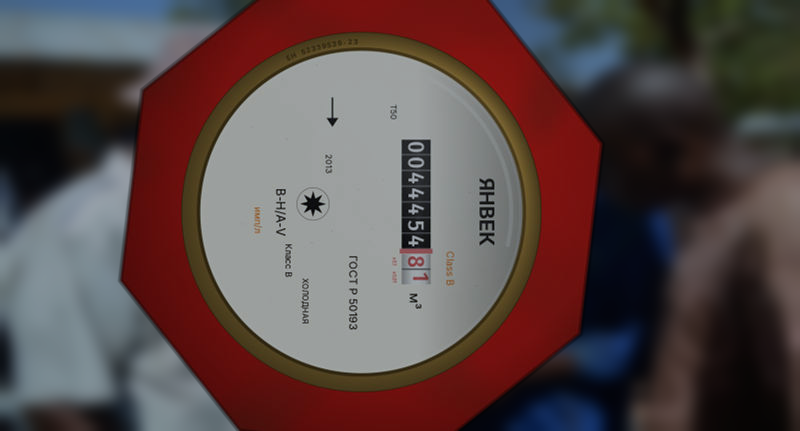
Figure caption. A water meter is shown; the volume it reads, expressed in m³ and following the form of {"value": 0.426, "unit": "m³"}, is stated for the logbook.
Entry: {"value": 44454.81, "unit": "m³"}
